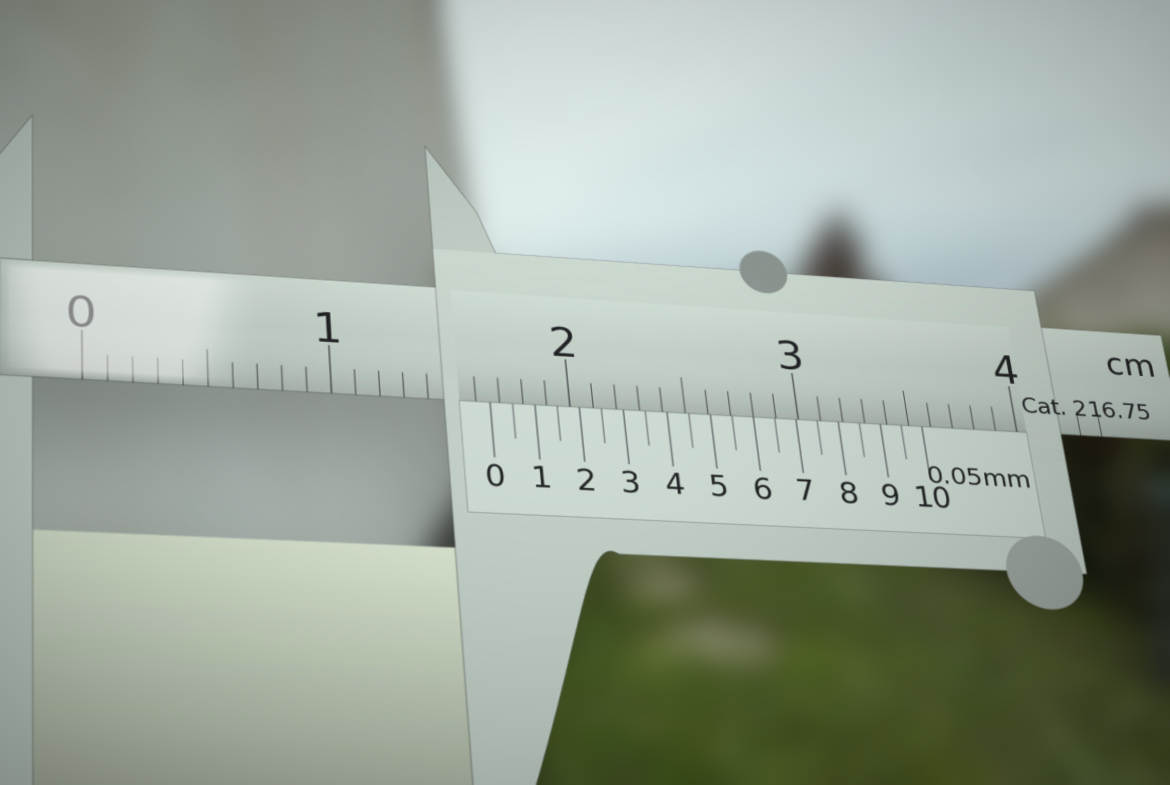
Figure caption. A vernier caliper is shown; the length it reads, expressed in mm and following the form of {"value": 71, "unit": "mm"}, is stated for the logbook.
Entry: {"value": 16.6, "unit": "mm"}
